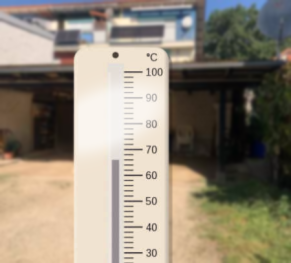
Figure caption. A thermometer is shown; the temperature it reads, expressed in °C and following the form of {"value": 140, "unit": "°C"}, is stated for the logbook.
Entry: {"value": 66, "unit": "°C"}
